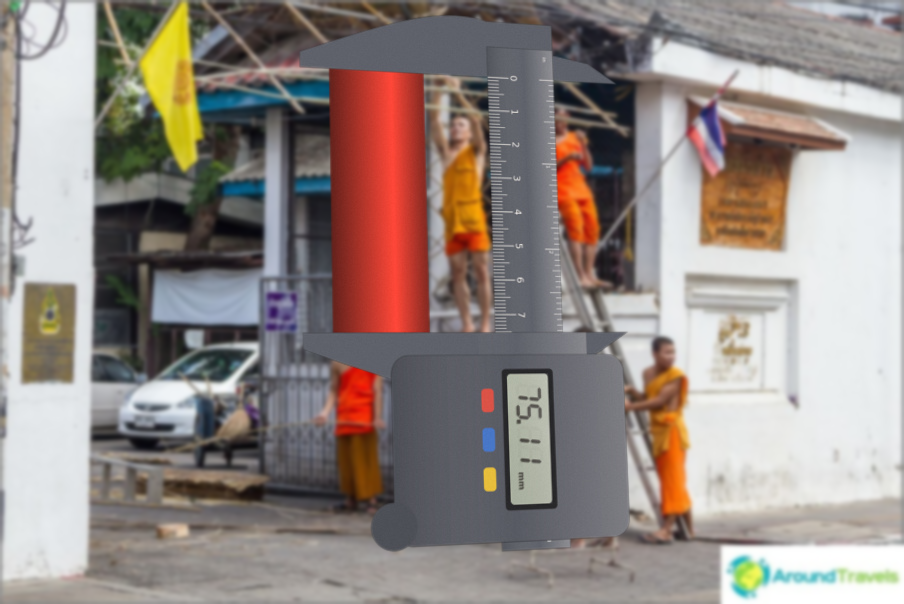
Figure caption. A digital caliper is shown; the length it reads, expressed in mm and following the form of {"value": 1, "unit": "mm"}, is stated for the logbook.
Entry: {"value": 75.11, "unit": "mm"}
